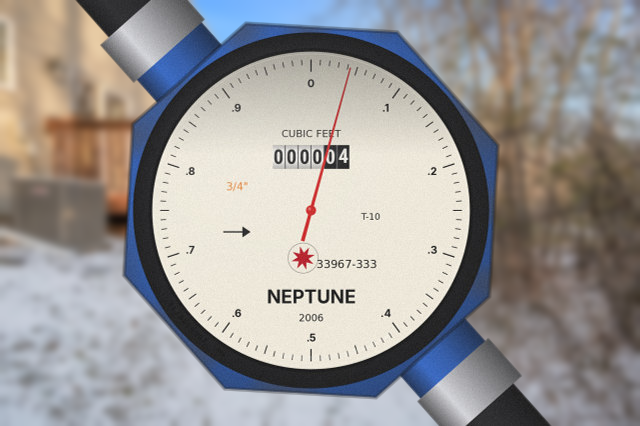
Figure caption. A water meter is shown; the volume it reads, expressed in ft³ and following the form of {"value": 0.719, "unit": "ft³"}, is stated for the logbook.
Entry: {"value": 4.04, "unit": "ft³"}
